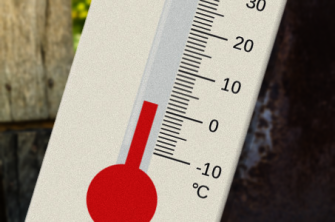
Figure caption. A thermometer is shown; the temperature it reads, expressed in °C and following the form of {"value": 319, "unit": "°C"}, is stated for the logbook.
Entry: {"value": 1, "unit": "°C"}
